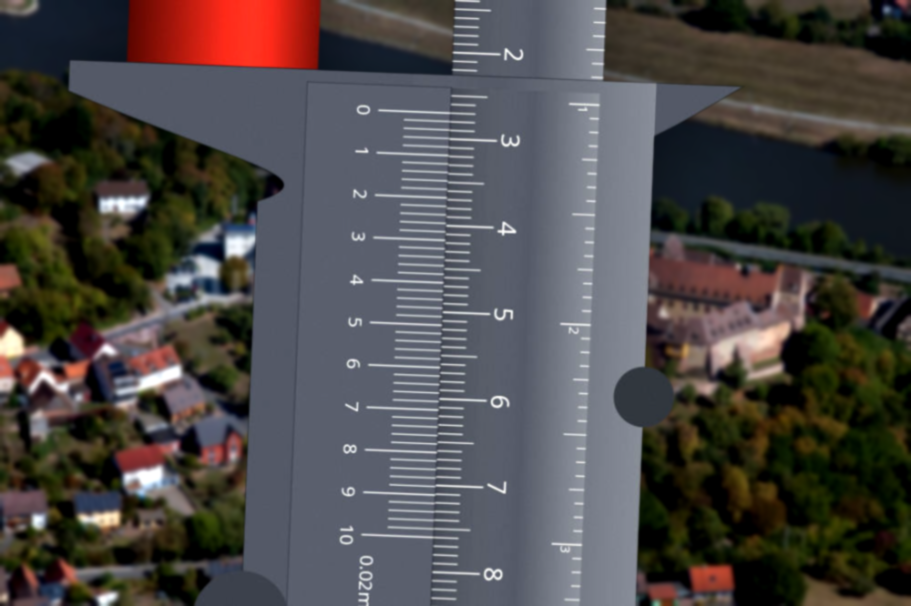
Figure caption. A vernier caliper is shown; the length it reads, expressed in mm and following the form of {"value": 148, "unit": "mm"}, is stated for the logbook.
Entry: {"value": 27.0, "unit": "mm"}
